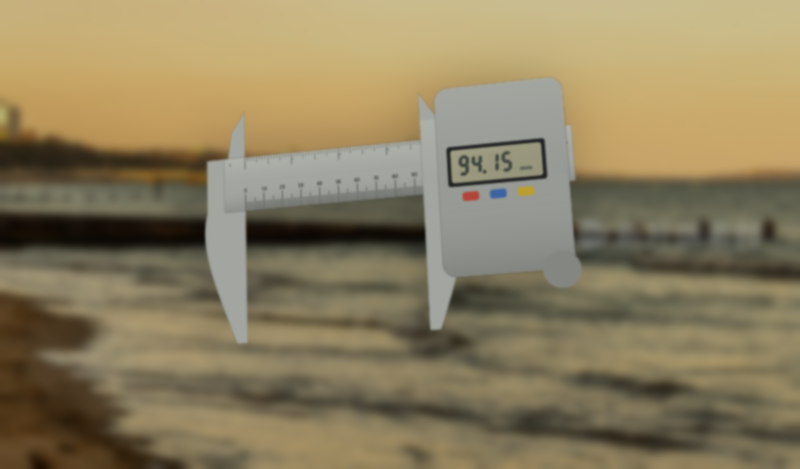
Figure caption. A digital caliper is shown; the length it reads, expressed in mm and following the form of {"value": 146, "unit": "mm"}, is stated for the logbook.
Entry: {"value": 94.15, "unit": "mm"}
